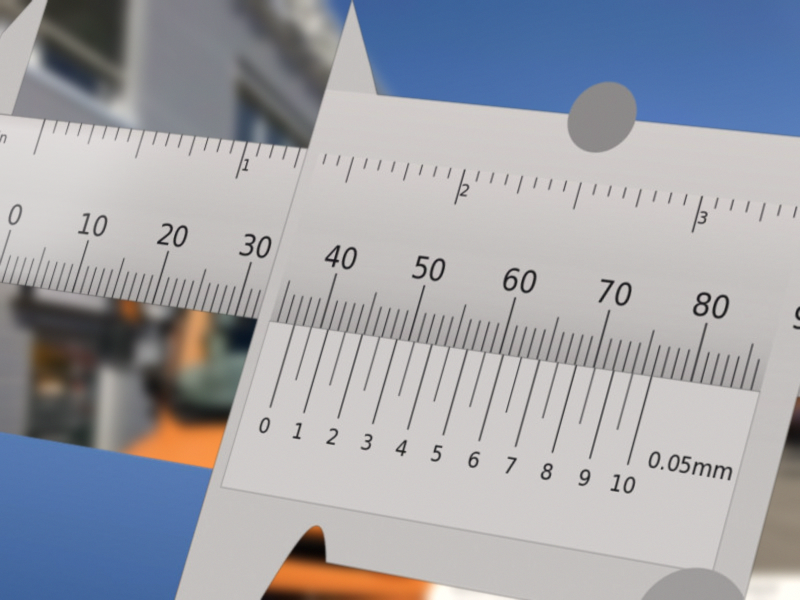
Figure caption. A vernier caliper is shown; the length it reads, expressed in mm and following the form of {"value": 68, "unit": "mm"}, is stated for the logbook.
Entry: {"value": 37.0, "unit": "mm"}
